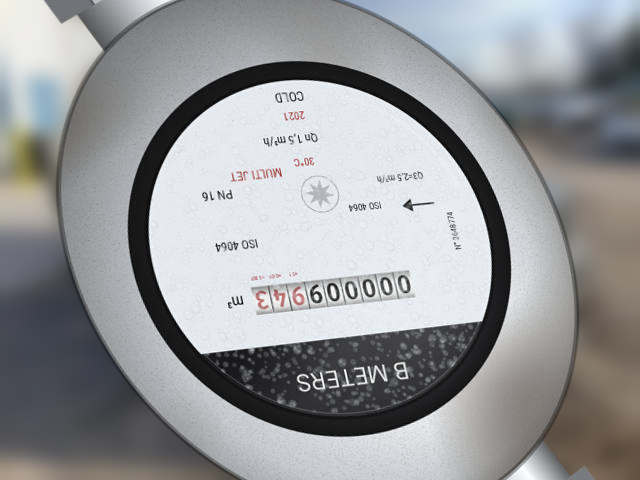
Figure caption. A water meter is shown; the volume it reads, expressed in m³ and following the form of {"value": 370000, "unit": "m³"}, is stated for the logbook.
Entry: {"value": 9.943, "unit": "m³"}
